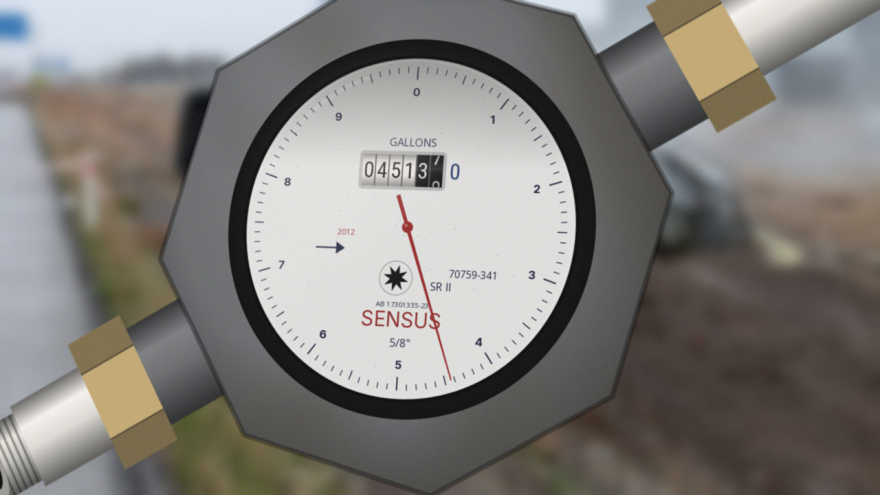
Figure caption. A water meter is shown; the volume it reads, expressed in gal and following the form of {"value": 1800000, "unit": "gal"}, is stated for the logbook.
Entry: {"value": 451374.4, "unit": "gal"}
